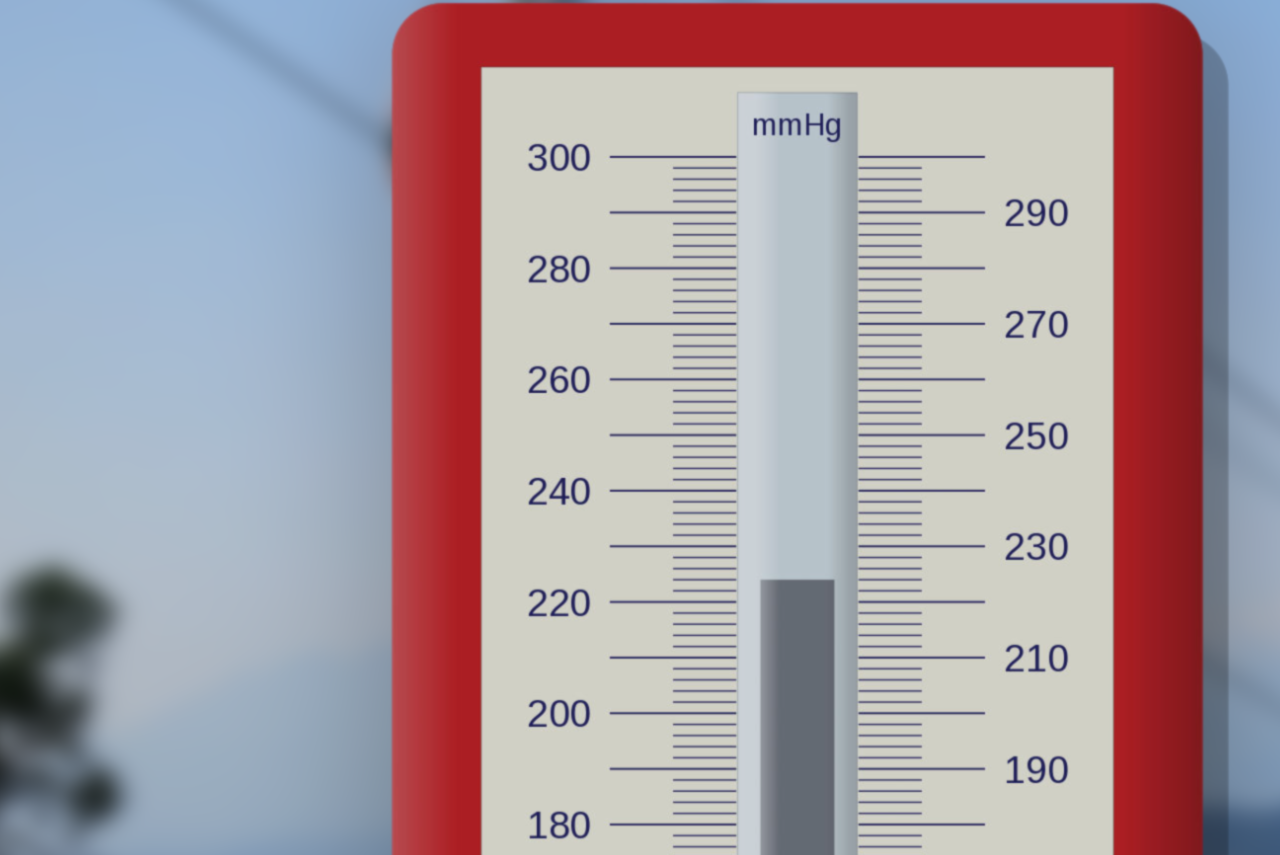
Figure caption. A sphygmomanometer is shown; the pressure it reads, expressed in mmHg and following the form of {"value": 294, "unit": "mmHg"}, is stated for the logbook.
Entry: {"value": 224, "unit": "mmHg"}
